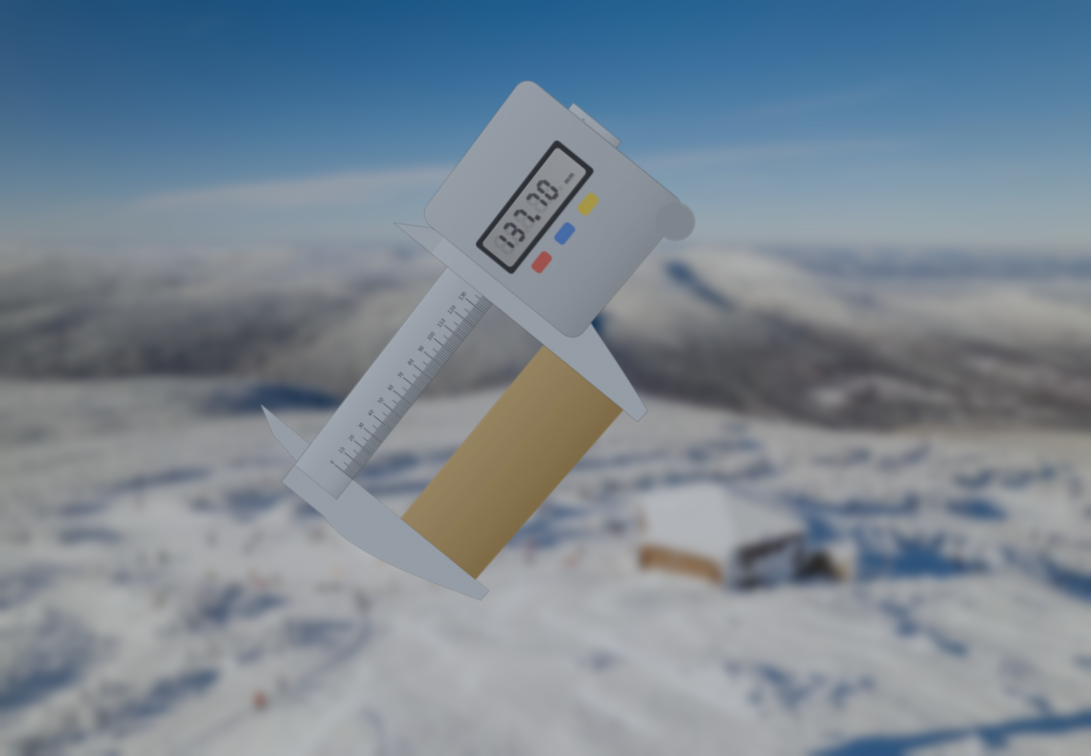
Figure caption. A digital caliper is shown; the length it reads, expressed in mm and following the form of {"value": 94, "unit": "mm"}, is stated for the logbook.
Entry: {"value": 137.70, "unit": "mm"}
